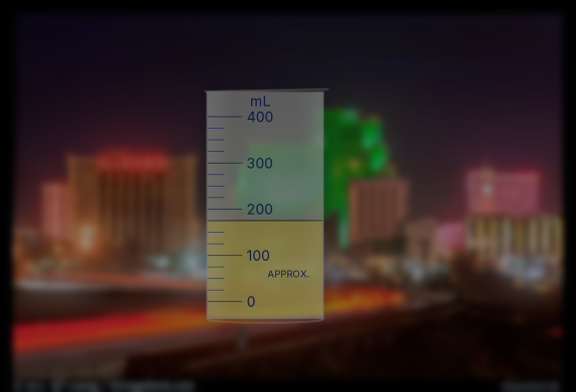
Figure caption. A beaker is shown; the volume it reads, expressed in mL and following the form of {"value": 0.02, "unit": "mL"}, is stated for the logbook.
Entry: {"value": 175, "unit": "mL"}
